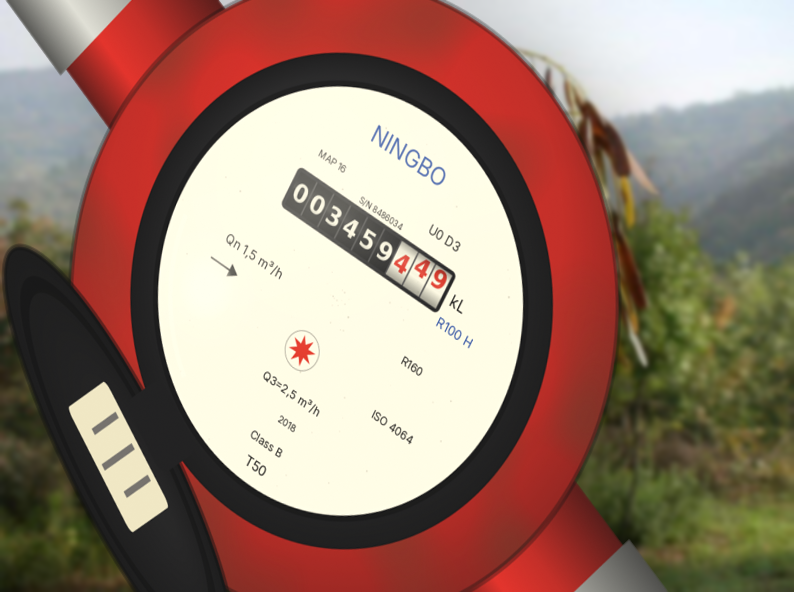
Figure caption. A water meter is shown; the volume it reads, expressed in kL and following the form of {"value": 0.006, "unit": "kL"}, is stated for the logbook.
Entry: {"value": 3459.449, "unit": "kL"}
